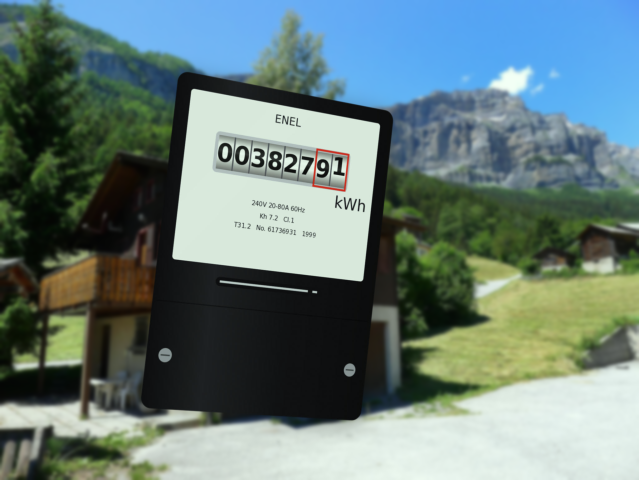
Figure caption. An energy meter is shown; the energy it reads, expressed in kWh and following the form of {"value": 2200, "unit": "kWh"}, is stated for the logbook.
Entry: {"value": 3827.91, "unit": "kWh"}
